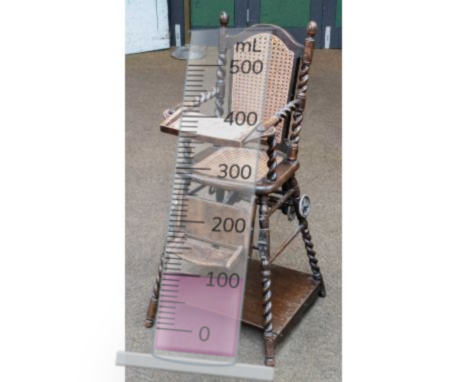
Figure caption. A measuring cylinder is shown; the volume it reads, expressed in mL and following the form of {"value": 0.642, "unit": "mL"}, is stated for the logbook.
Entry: {"value": 100, "unit": "mL"}
